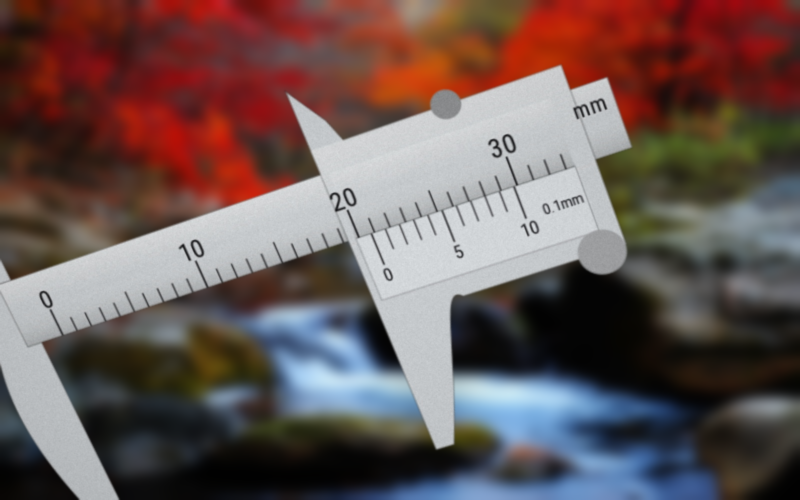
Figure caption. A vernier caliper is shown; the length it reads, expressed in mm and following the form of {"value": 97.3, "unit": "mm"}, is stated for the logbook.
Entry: {"value": 20.8, "unit": "mm"}
